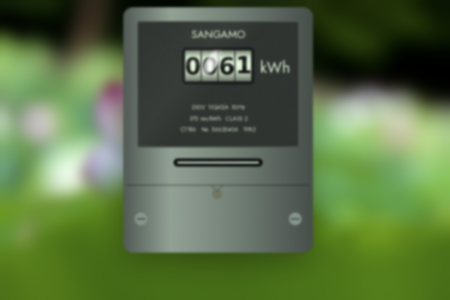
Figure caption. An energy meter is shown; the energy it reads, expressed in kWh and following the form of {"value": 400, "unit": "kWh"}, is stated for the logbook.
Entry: {"value": 61, "unit": "kWh"}
